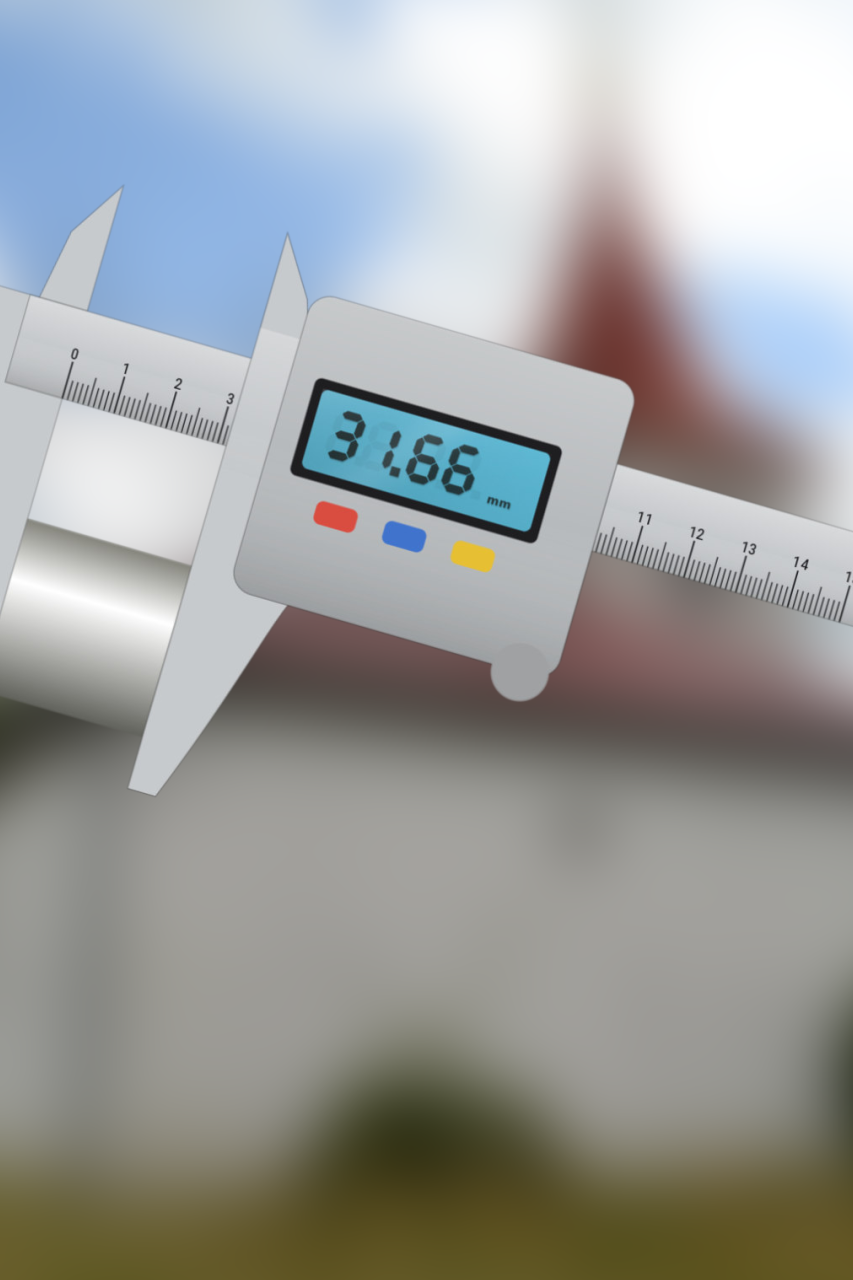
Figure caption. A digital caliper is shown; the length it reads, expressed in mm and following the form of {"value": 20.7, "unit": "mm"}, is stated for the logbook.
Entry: {"value": 31.66, "unit": "mm"}
